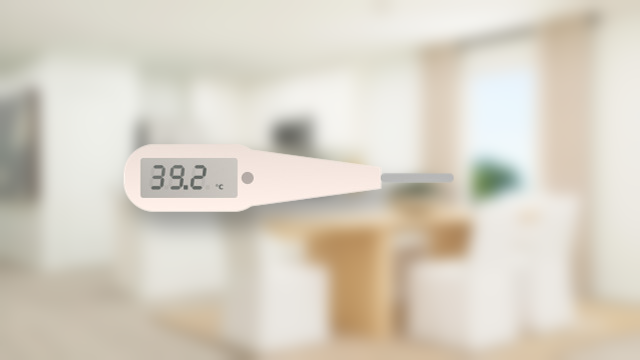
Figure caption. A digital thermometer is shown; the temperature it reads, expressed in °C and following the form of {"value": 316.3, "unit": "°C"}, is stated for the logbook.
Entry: {"value": 39.2, "unit": "°C"}
